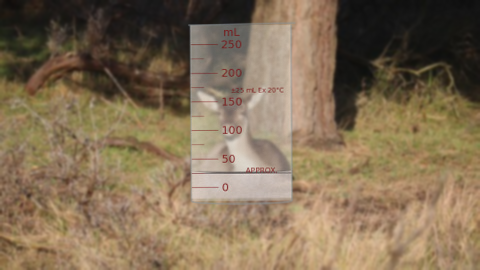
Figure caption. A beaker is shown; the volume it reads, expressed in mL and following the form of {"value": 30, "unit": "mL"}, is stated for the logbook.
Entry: {"value": 25, "unit": "mL"}
